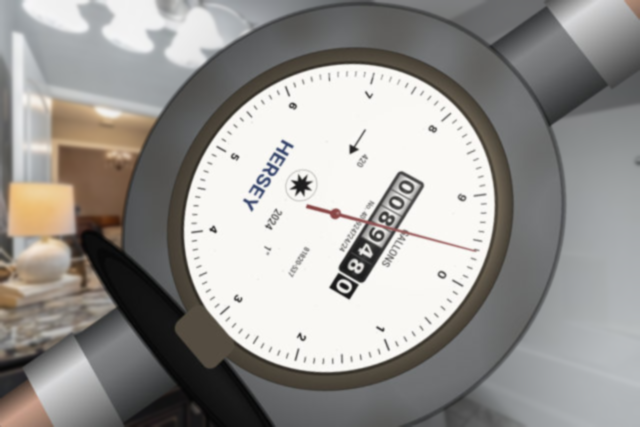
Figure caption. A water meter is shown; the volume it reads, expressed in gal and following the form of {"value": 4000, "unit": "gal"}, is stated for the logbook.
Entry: {"value": 89479.6, "unit": "gal"}
